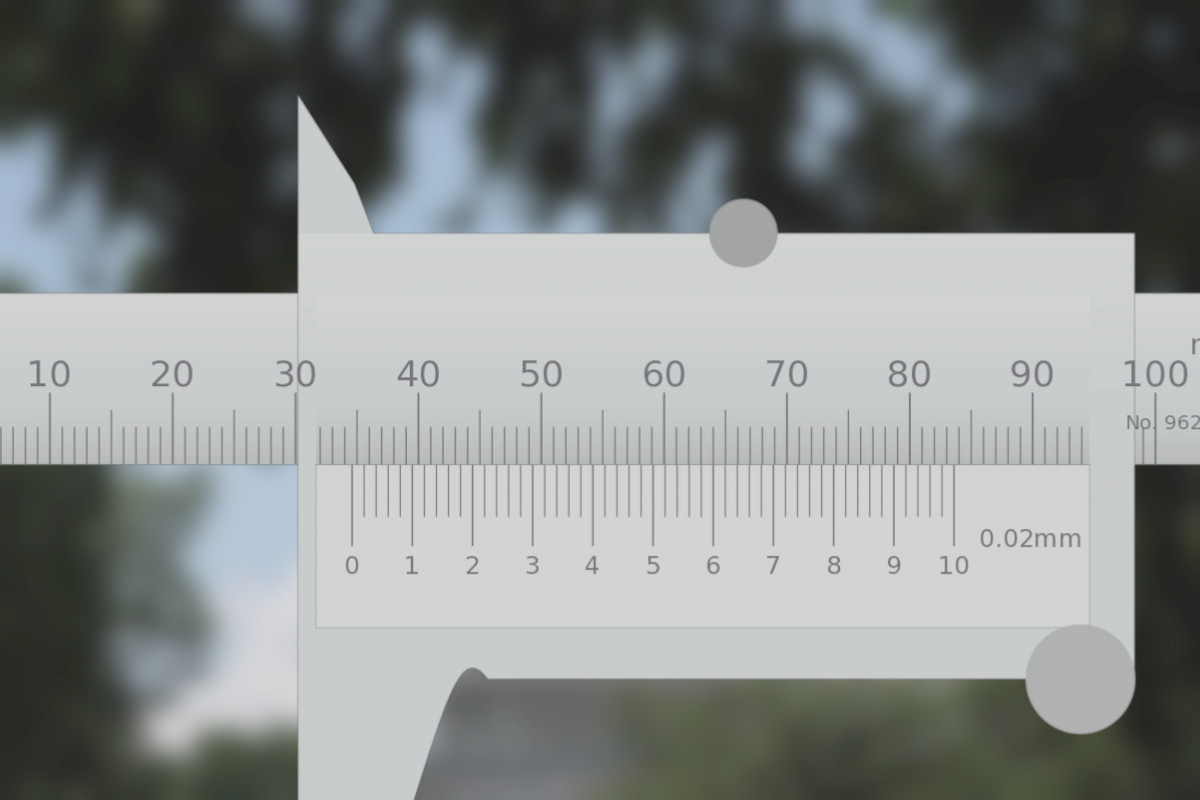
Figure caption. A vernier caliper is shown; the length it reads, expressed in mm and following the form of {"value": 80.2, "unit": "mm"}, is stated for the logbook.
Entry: {"value": 34.6, "unit": "mm"}
